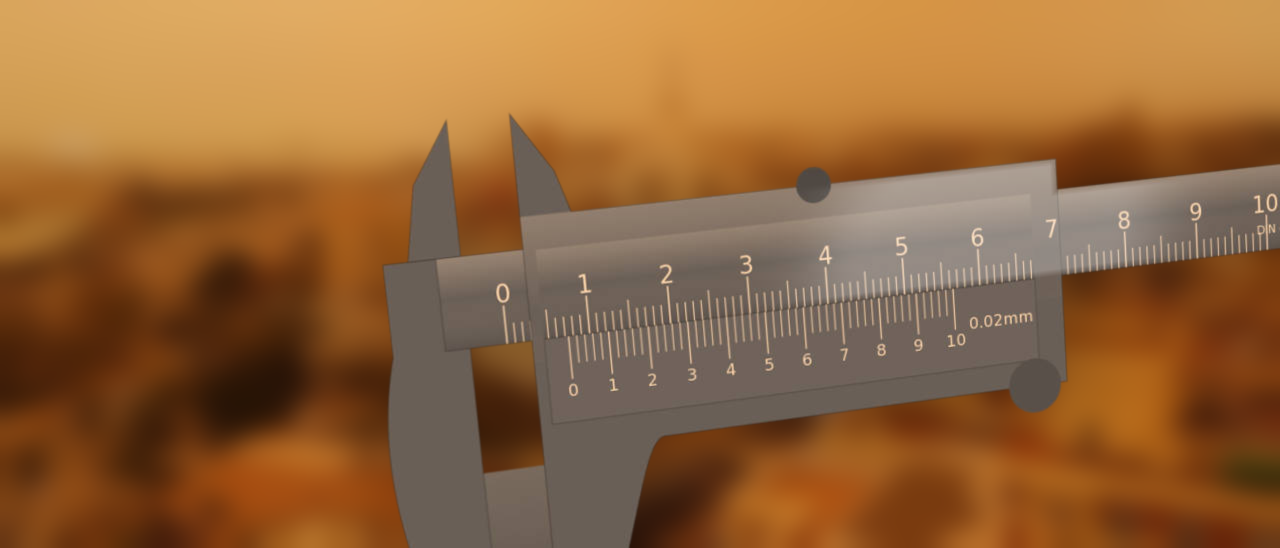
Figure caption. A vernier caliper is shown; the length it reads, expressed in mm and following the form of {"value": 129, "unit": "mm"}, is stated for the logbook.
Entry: {"value": 7.4, "unit": "mm"}
